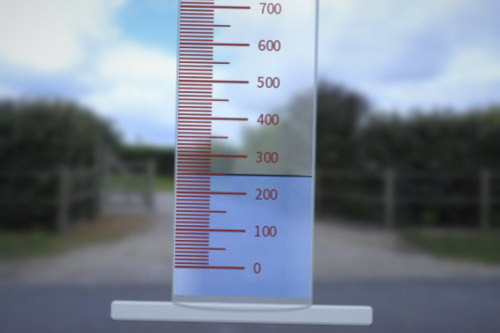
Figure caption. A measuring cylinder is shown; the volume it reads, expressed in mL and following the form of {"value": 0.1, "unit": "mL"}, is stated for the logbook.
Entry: {"value": 250, "unit": "mL"}
